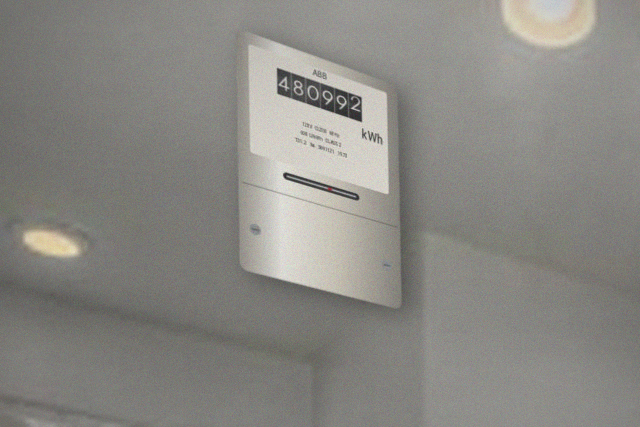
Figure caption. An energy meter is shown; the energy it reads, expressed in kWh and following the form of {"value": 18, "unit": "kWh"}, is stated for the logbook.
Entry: {"value": 480992, "unit": "kWh"}
